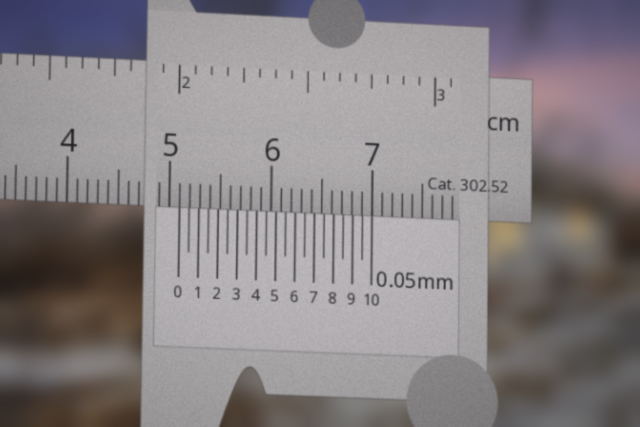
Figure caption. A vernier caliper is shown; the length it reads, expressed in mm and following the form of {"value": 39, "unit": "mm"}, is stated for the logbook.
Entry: {"value": 51.0, "unit": "mm"}
